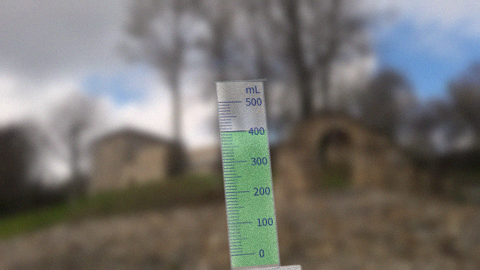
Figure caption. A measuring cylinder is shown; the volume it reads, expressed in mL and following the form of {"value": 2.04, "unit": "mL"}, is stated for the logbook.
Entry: {"value": 400, "unit": "mL"}
